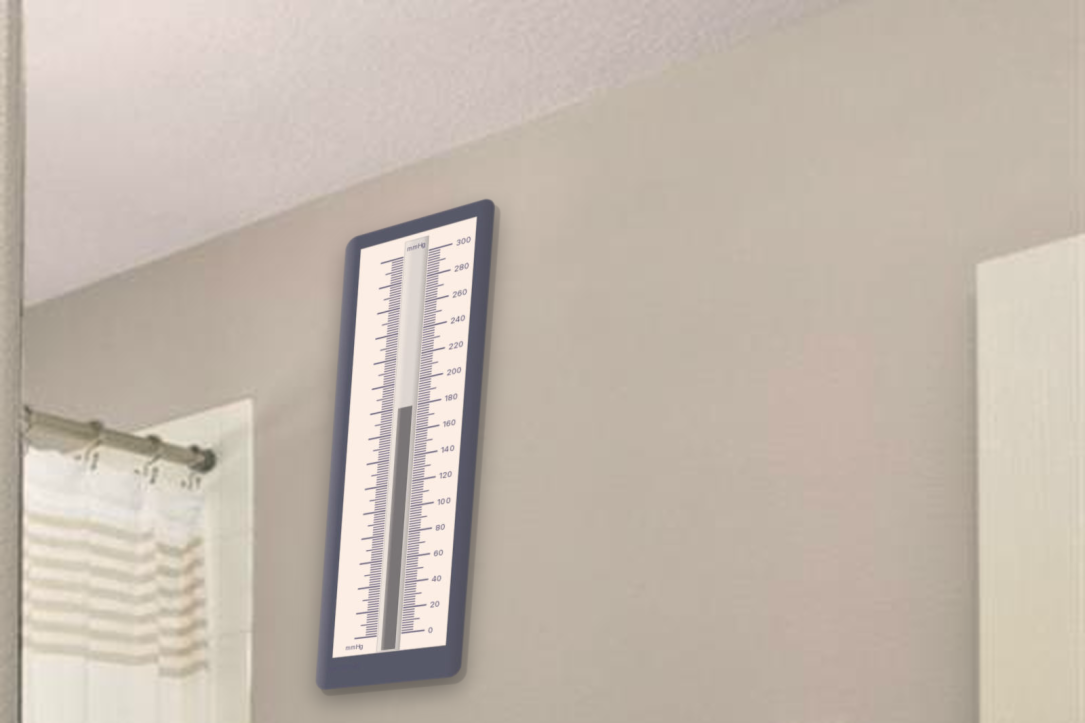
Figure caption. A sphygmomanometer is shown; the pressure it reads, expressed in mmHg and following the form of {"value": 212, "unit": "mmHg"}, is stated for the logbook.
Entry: {"value": 180, "unit": "mmHg"}
